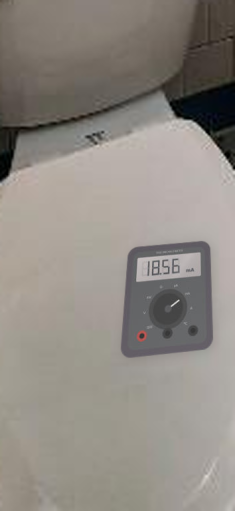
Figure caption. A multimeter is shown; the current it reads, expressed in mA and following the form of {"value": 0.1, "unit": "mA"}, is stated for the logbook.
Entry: {"value": 18.56, "unit": "mA"}
